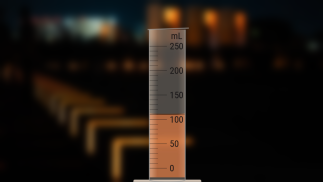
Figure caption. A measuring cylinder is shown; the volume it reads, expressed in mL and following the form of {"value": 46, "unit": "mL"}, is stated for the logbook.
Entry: {"value": 110, "unit": "mL"}
